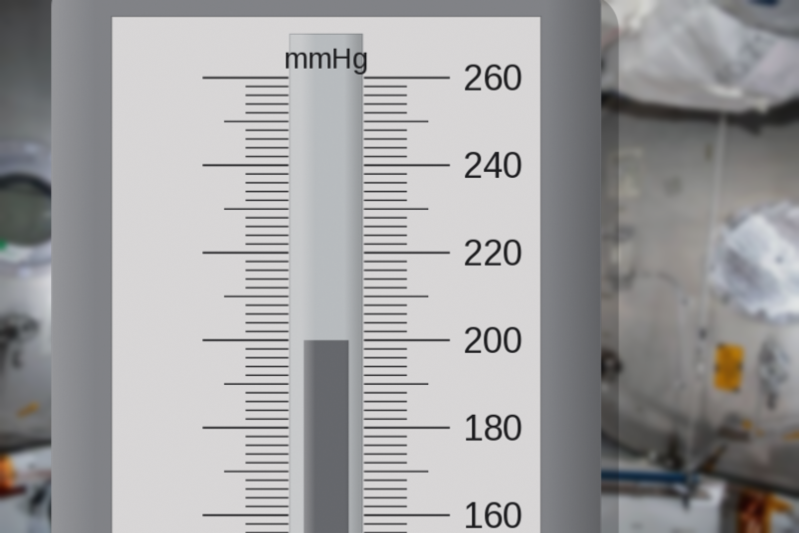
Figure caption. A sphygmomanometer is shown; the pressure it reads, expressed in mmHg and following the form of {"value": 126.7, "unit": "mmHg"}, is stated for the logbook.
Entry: {"value": 200, "unit": "mmHg"}
